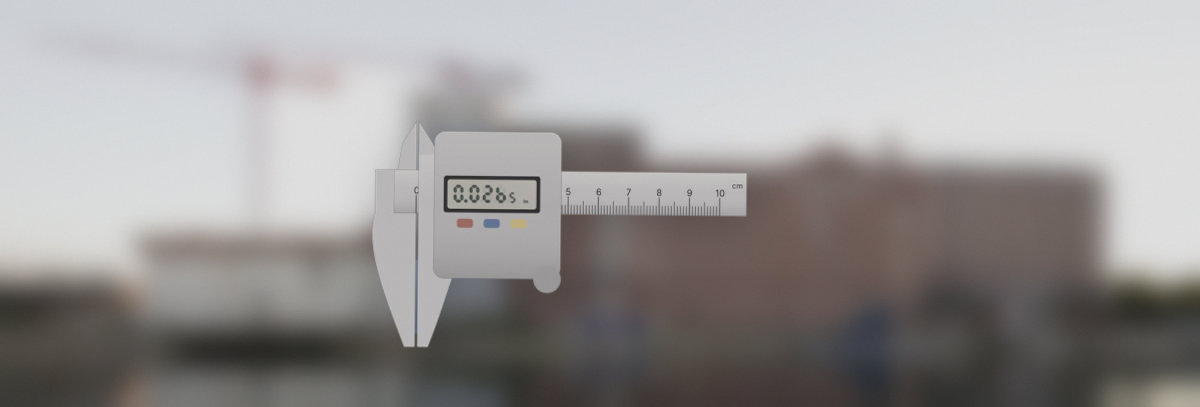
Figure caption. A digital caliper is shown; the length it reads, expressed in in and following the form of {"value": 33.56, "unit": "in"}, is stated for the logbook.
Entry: {"value": 0.0265, "unit": "in"}
